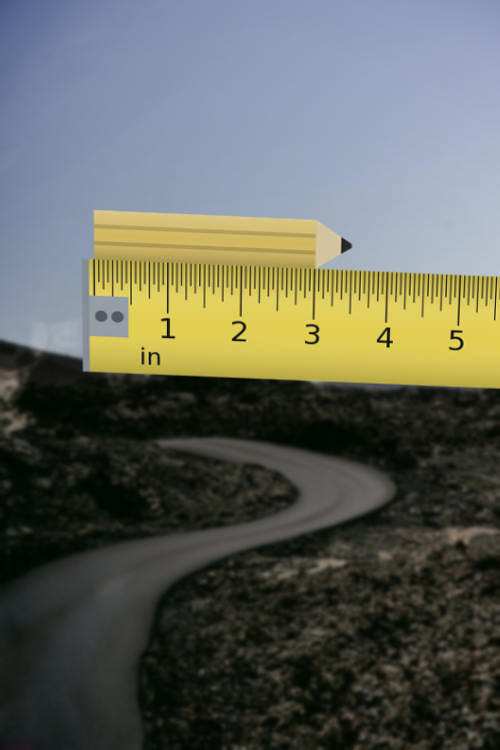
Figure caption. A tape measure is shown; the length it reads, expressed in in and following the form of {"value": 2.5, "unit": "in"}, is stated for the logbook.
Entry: {"value": 3.5, "unit": "in"}
